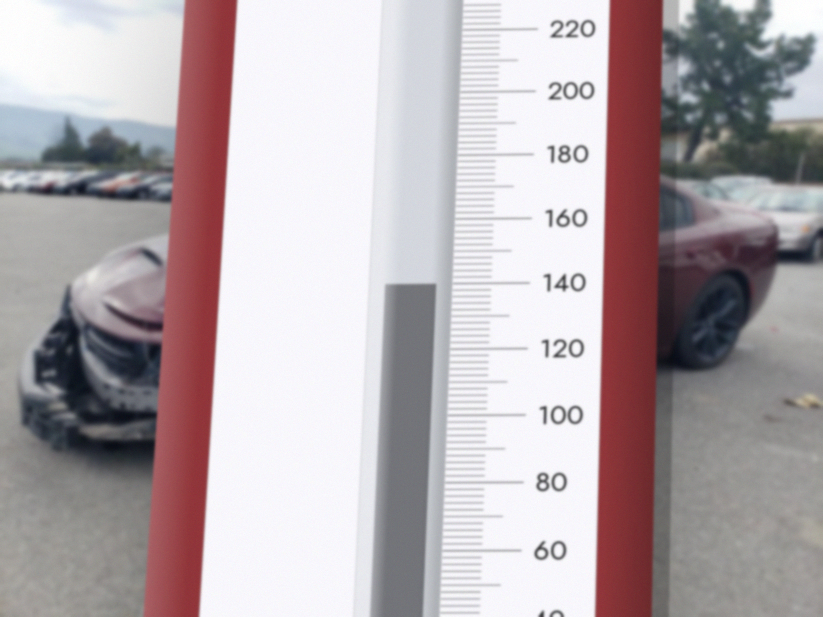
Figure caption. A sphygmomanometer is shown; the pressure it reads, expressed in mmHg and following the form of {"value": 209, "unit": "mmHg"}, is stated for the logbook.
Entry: {"value": 140, "unit": "mmHg"}
